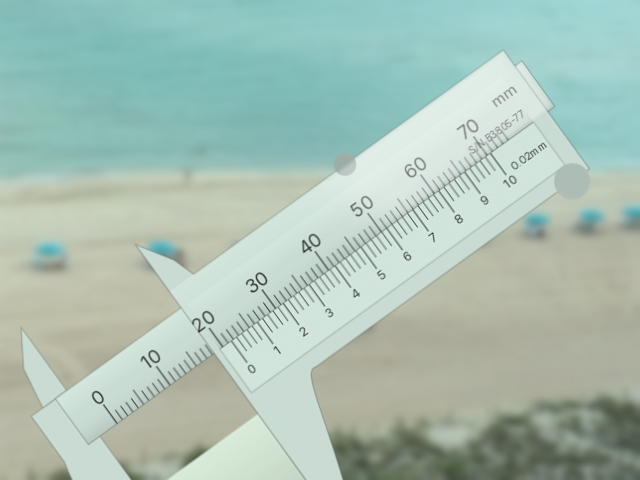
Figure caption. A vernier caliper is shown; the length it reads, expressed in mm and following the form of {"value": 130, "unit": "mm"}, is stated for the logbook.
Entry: {"value": 21.6, "unit": "mm"}
